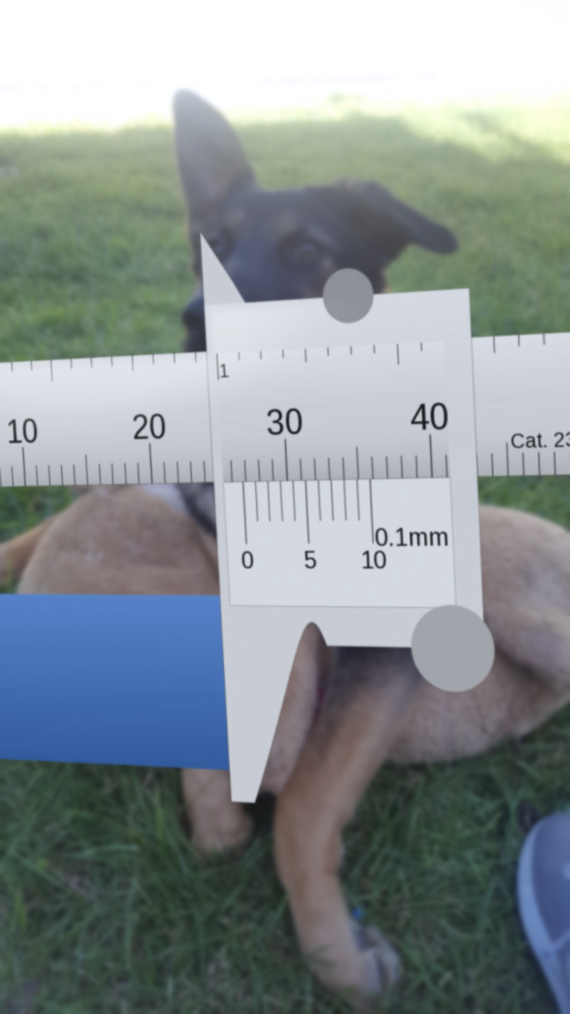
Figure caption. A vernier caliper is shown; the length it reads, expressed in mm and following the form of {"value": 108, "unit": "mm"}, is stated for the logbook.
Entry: {"value": 26.8, "unit": "mm"}
